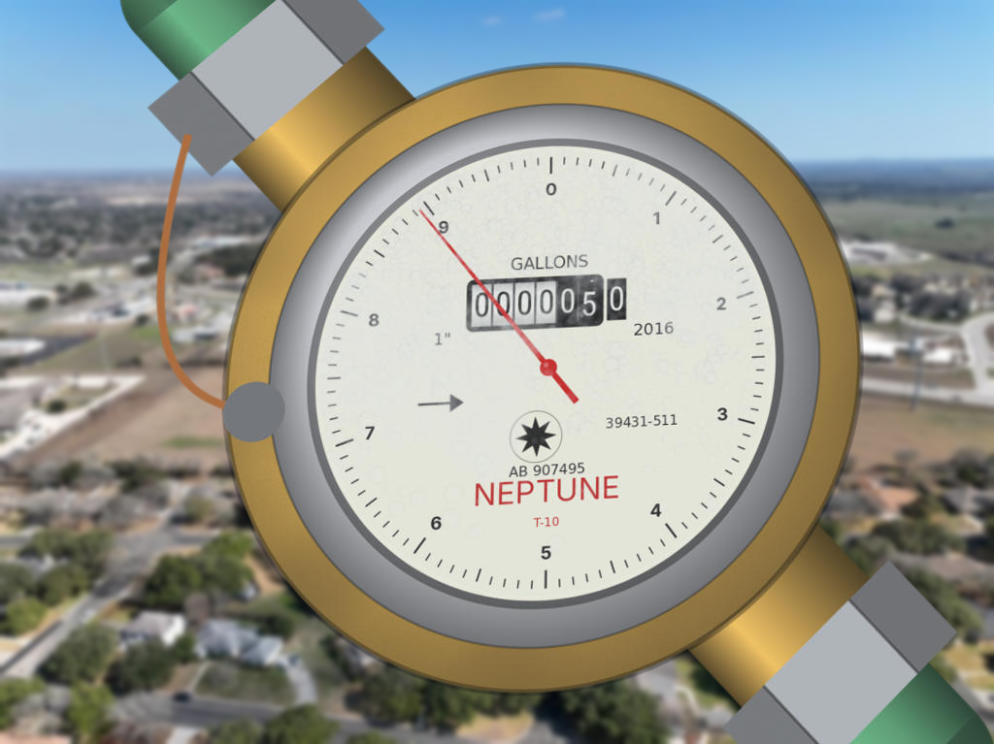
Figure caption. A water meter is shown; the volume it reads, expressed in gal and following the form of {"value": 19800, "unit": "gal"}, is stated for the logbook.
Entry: {"value": 48.9, "unit": "gal"}
